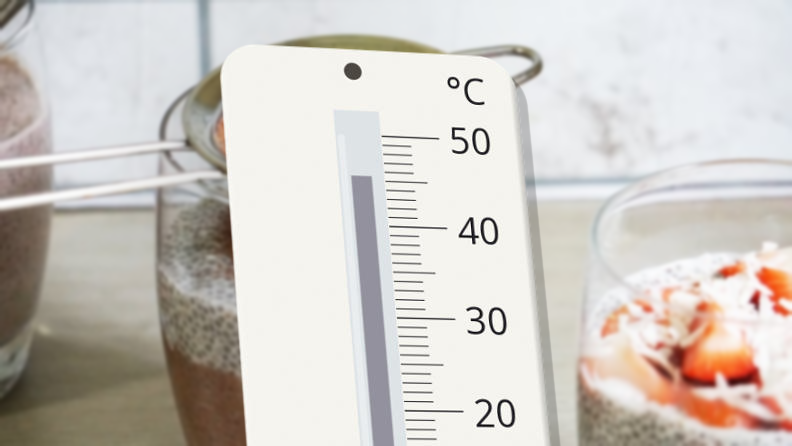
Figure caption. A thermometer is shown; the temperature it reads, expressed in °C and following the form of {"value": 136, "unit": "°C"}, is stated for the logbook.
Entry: {"value": 45.5, "unit": "°C"}
